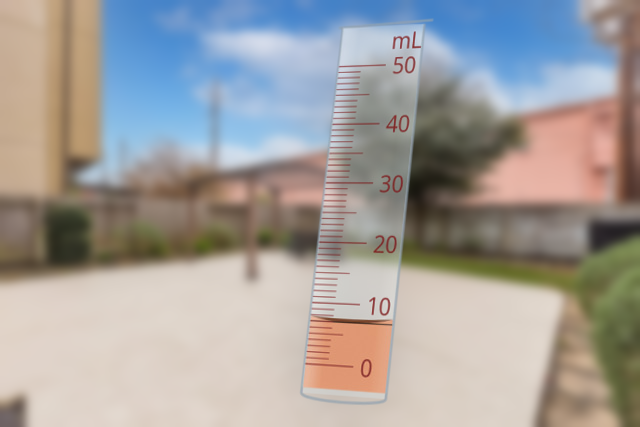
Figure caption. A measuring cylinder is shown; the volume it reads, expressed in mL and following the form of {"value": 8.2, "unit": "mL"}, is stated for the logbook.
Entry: {"value": 7, "unit": "mL"}
